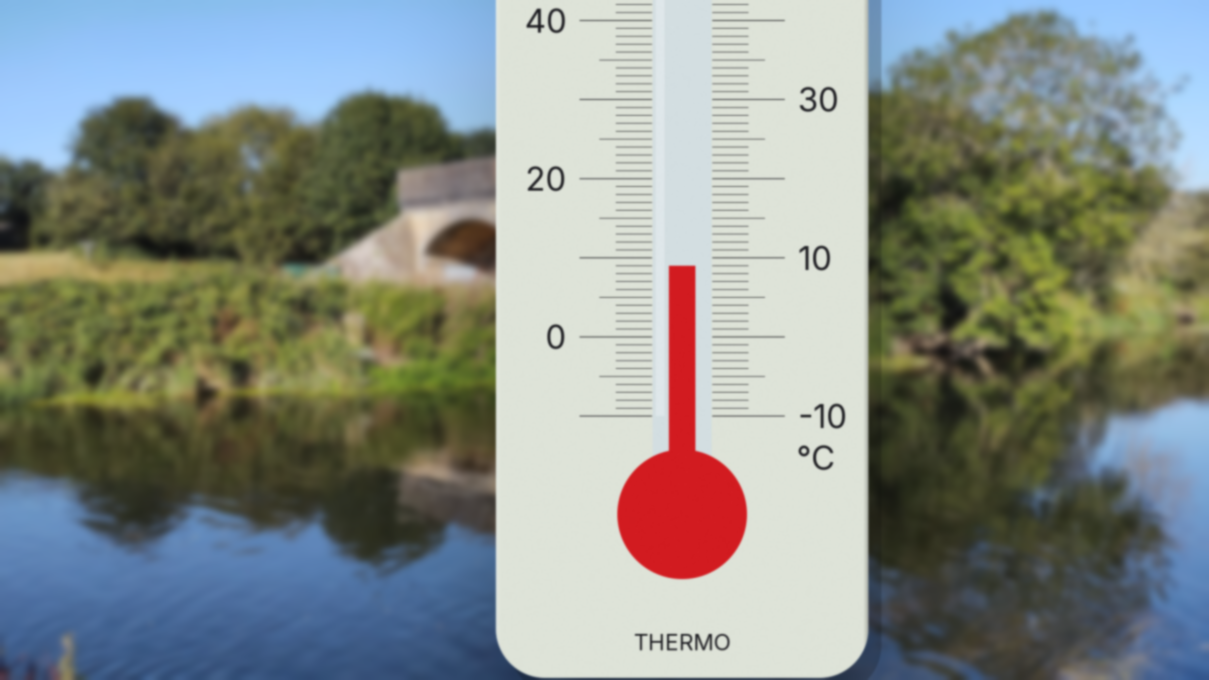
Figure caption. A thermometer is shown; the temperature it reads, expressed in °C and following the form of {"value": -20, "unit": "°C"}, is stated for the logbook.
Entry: {"value": 9, "unit": "°C"}
